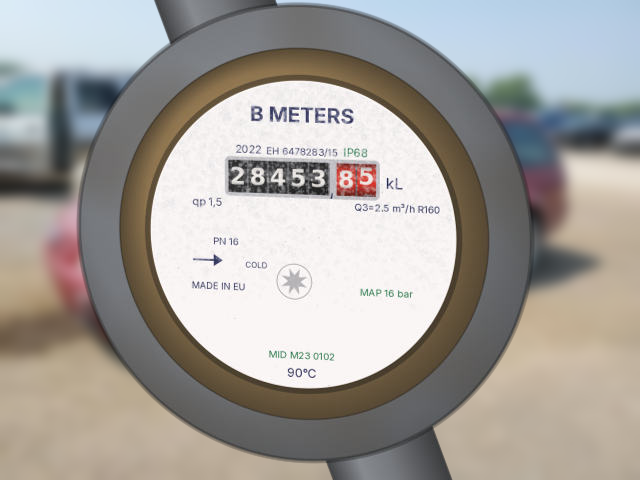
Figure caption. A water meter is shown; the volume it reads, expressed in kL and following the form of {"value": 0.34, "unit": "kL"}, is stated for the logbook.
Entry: {"value": 28453.85, "unit": "kL"}
